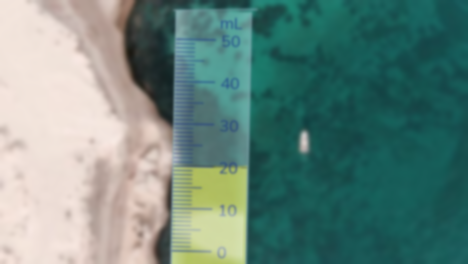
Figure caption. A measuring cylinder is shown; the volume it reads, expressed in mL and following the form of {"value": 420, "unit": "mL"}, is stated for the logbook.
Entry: {"value": 20, "unit": "mL"}
